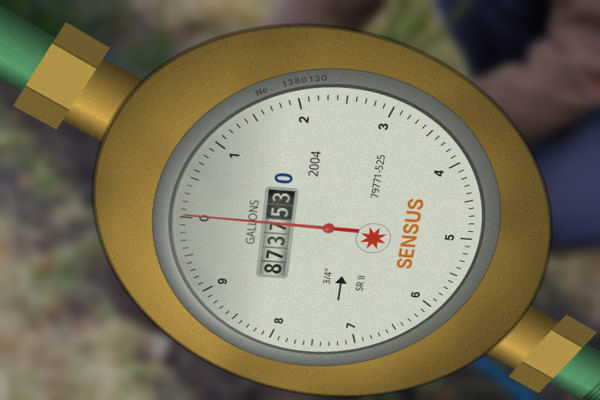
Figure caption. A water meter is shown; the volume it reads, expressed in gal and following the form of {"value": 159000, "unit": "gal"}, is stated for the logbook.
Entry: {"value": 8737530.0, "unit": "gal"}
